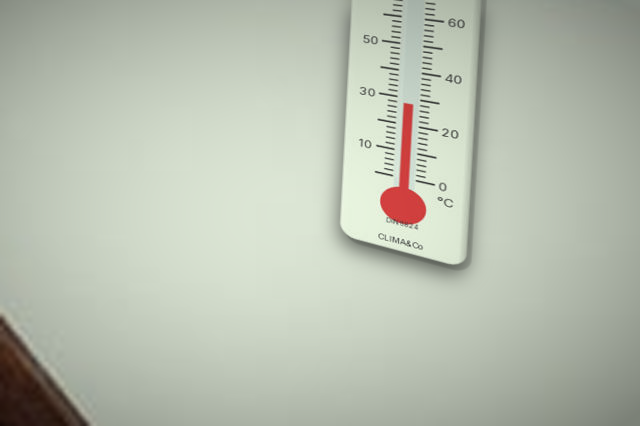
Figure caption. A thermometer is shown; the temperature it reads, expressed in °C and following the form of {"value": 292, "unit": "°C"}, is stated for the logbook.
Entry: {"value": 28, "unit": "°C"}
